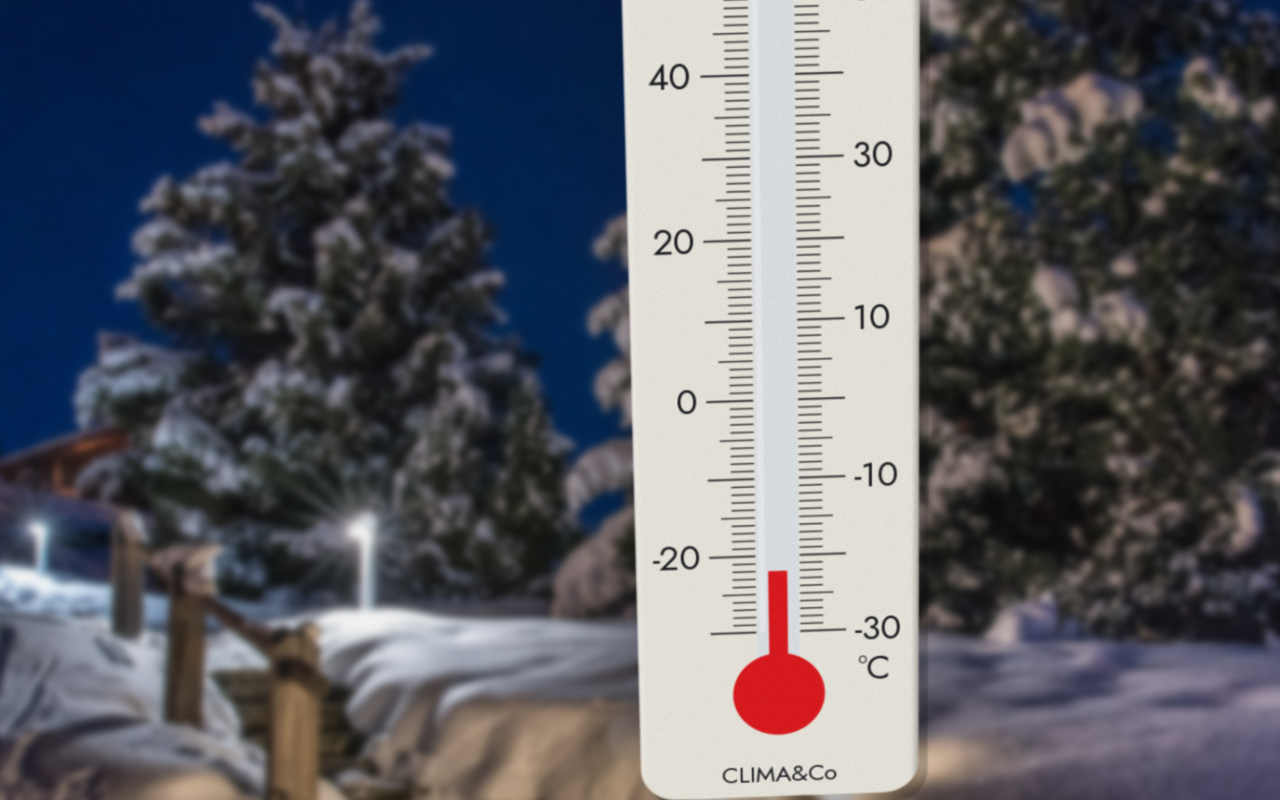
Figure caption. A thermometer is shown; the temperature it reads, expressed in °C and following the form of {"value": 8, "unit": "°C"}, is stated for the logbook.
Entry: {"value": -22, "unit": "°C"}
